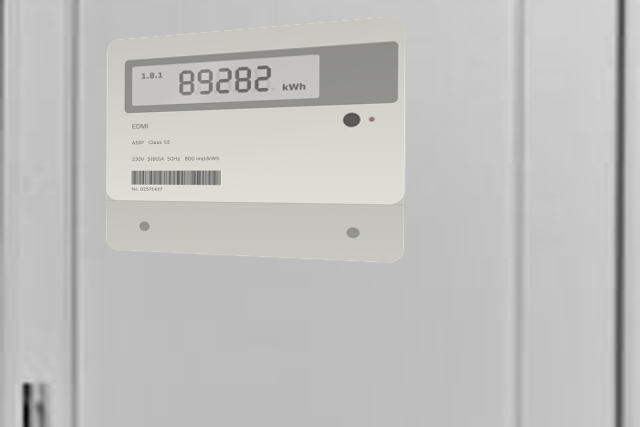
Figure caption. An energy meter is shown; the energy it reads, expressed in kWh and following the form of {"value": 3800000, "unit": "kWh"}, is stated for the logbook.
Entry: {"value": 89282, "unit": "kWh"}
